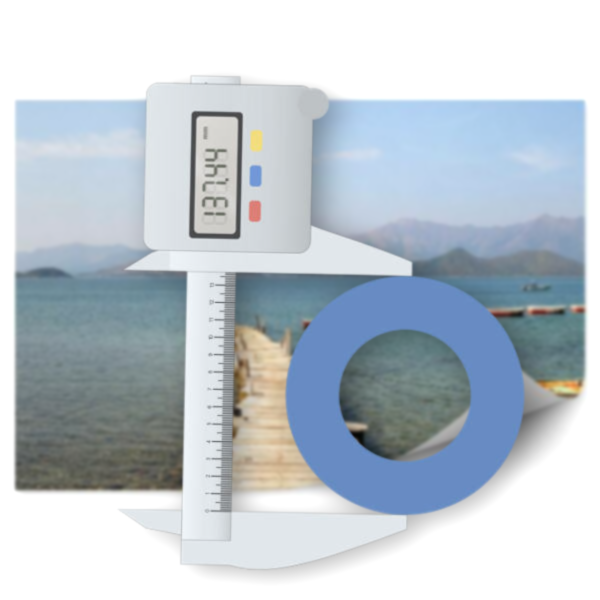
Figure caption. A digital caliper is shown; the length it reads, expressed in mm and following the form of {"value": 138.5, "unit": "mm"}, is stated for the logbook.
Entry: {"value": 137.44, "unit": "mm"}
